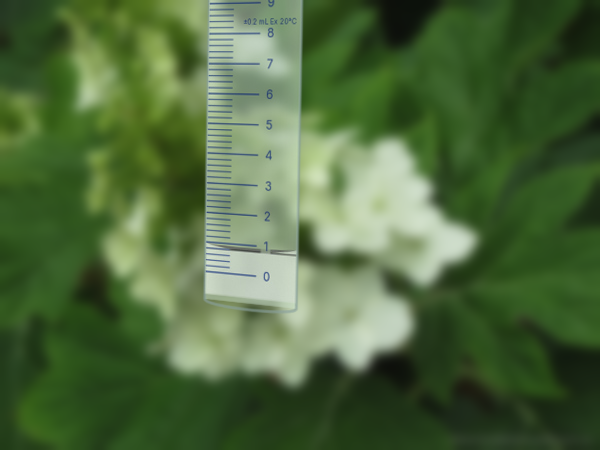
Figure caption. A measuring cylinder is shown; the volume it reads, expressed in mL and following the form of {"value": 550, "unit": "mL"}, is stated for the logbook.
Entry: {"value": 0.8, "unit": "mL"}
